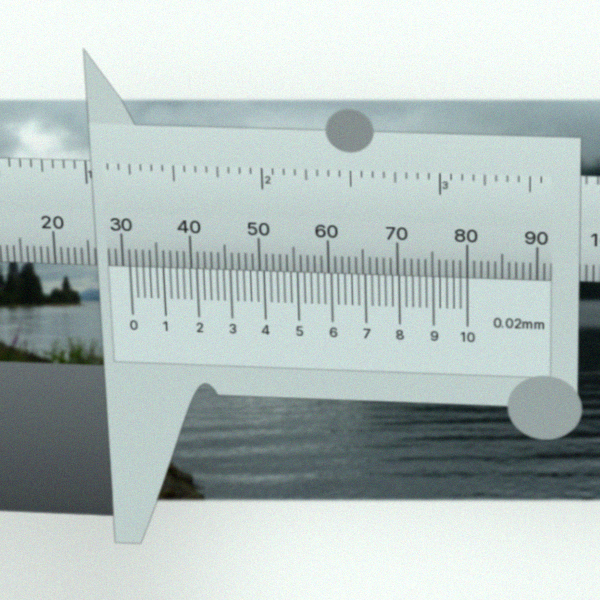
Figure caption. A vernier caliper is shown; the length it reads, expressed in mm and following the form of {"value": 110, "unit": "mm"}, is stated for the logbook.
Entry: {"value": 31.0, "unit": "mm"}
